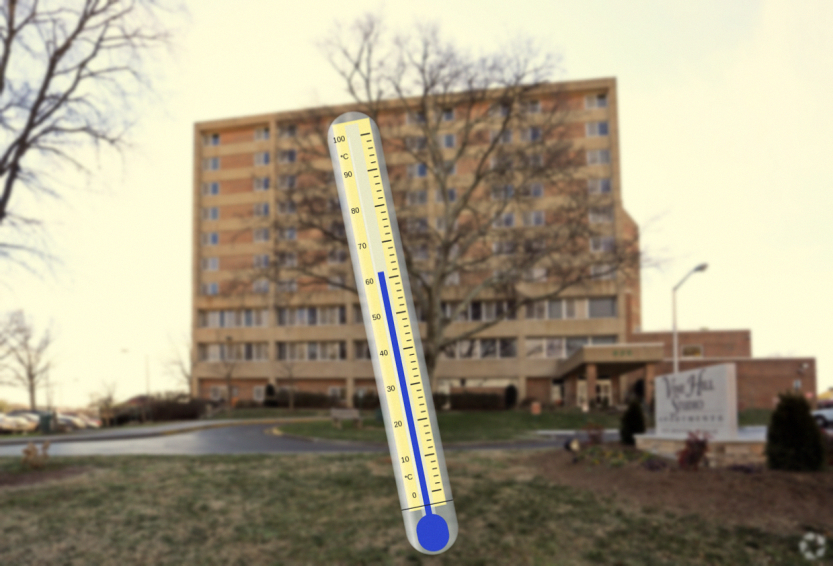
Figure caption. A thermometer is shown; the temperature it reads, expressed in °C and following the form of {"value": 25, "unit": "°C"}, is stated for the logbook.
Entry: {"value": 62, "unit": "°C"}
